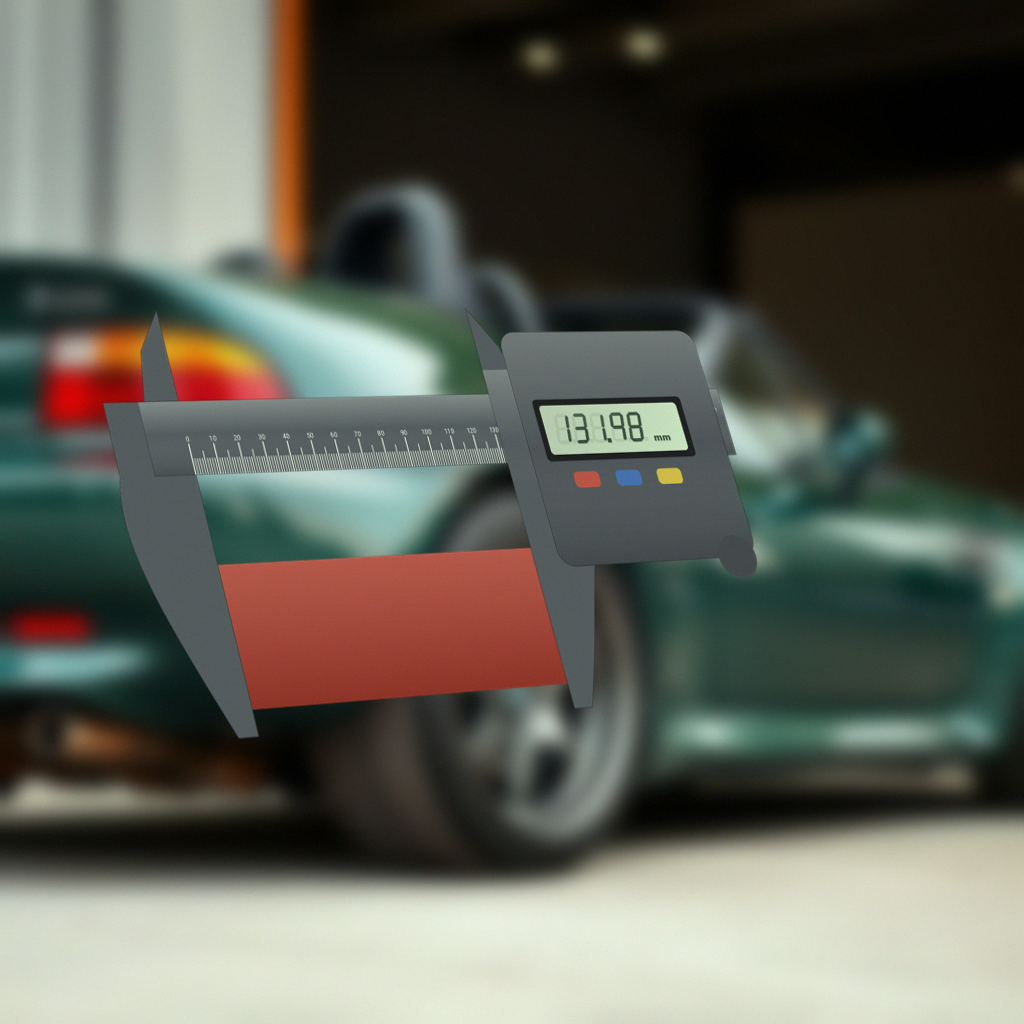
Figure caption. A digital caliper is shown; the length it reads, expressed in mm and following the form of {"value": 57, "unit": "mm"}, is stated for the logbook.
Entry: {"value": 131.98, "unit": "mm"}
